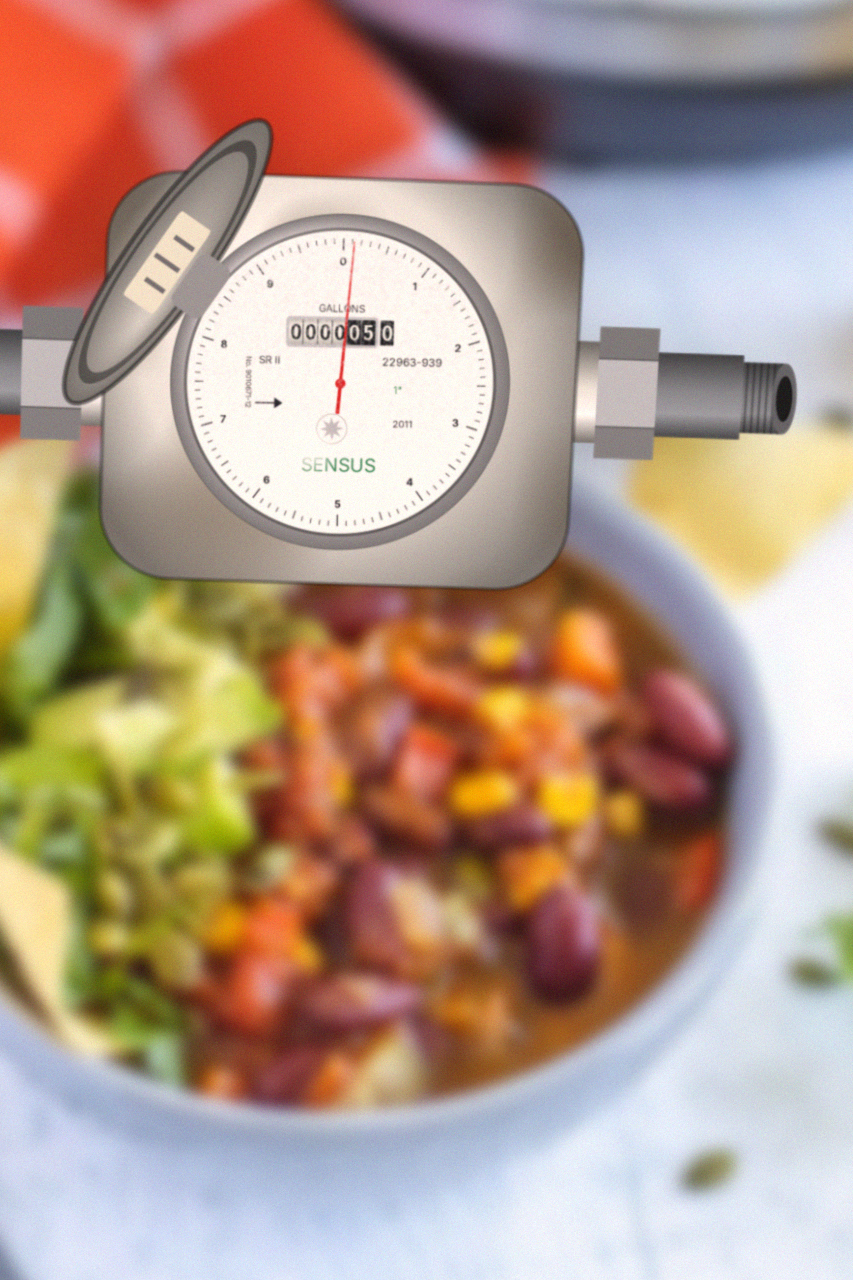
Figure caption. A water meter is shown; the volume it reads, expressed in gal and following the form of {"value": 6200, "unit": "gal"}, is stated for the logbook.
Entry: {"value": 50.1, "unit": "gal"}
